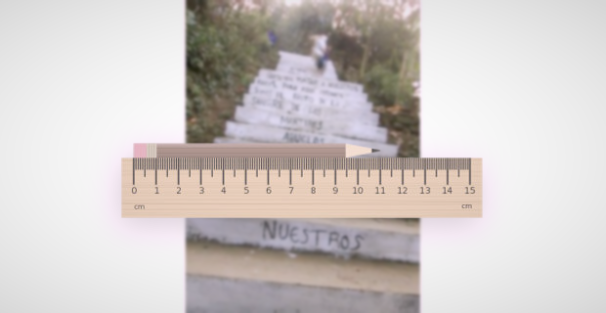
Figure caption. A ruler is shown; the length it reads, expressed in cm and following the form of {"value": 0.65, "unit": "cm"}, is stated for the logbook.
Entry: {"value": 11, "unit": "cm"}
